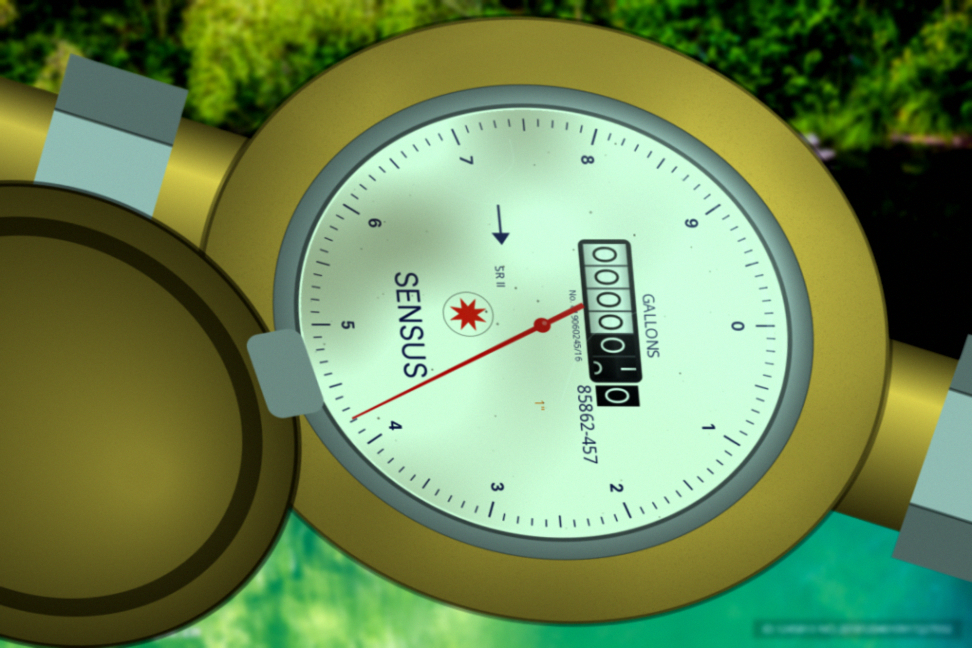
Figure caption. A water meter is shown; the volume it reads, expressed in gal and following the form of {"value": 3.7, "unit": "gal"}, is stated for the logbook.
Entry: {"value": 14.2, "unit": "gal"}
